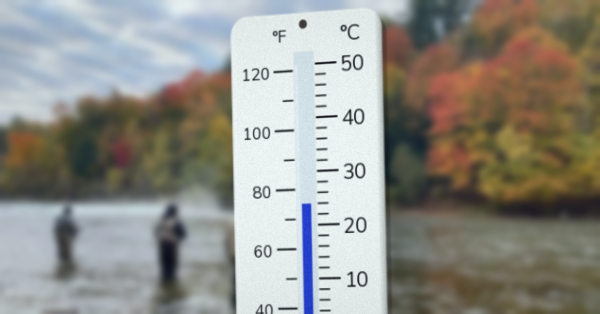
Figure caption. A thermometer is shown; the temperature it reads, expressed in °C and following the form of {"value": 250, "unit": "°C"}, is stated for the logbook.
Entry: {"value": 24, "unit": "°C"}
